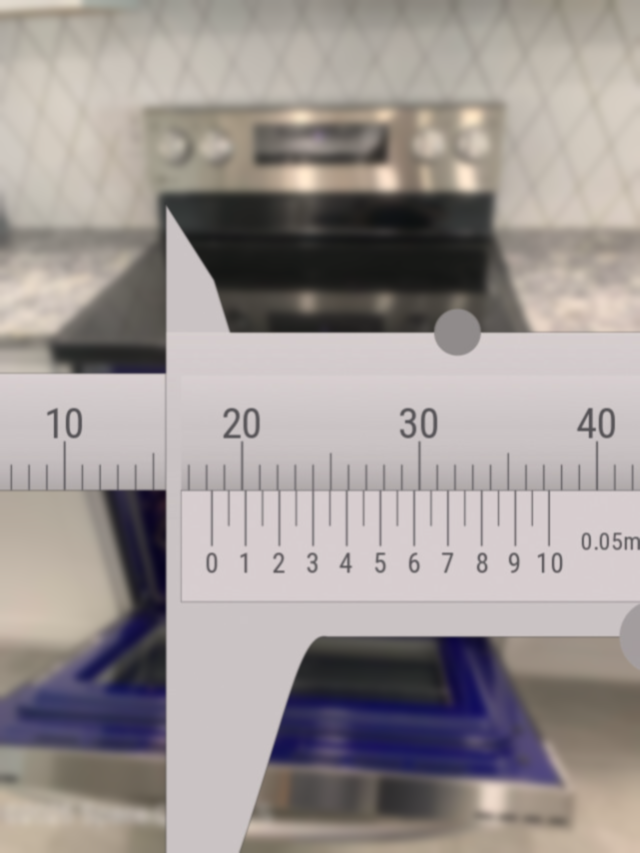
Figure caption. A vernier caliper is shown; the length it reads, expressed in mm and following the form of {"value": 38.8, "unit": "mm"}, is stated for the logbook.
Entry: {"value": 18.3, "unit": "mm"}
